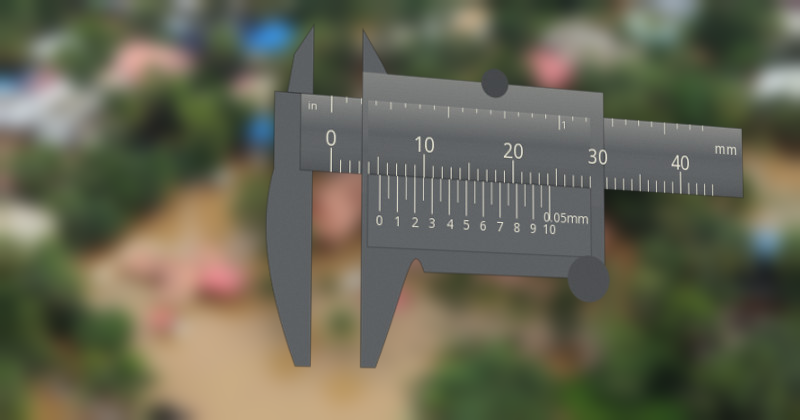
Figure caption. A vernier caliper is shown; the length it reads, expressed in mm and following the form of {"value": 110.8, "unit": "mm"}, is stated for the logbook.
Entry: {"value": 5.2, "unit": "mm"}
